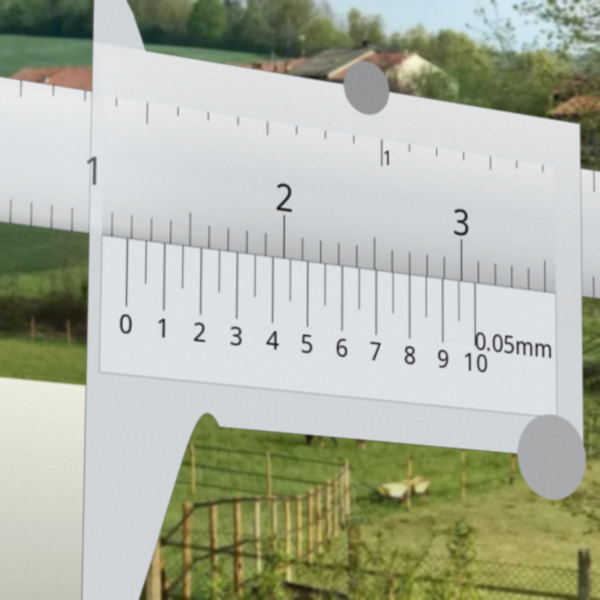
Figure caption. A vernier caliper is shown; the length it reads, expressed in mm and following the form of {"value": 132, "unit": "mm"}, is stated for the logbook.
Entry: {"value": 11.8, "unit": "mm"}
